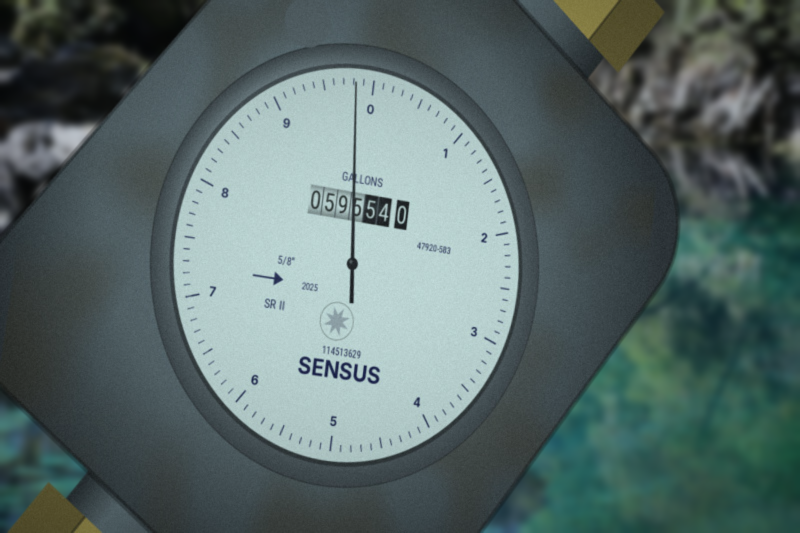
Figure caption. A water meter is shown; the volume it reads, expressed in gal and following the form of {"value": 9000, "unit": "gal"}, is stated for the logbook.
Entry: {"value": 595539.8, "unit": "gal"}
